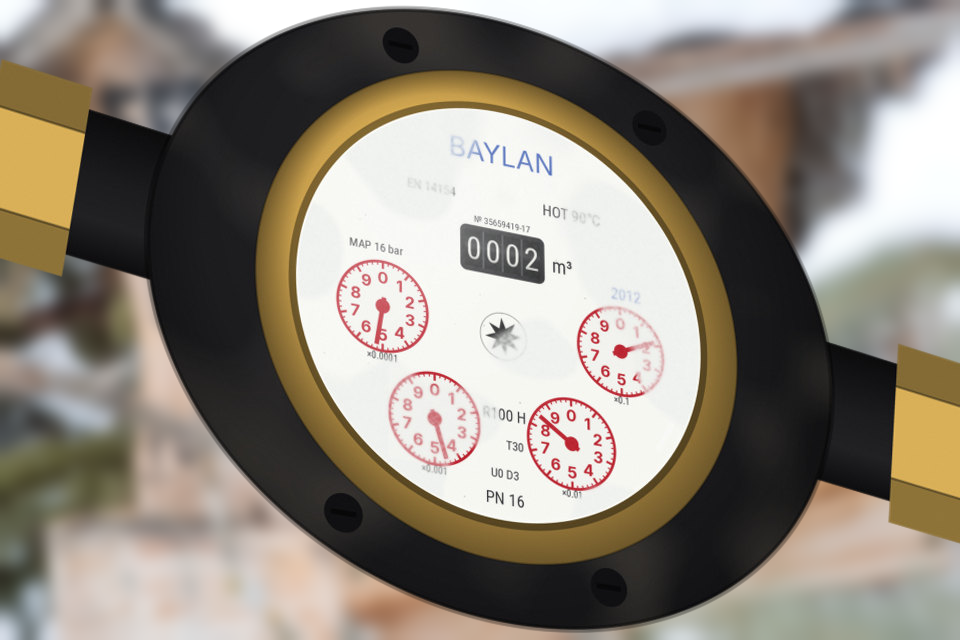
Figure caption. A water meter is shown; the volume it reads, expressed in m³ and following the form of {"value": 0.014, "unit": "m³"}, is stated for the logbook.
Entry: {"value": 2.1845, "unit": "m³"}
